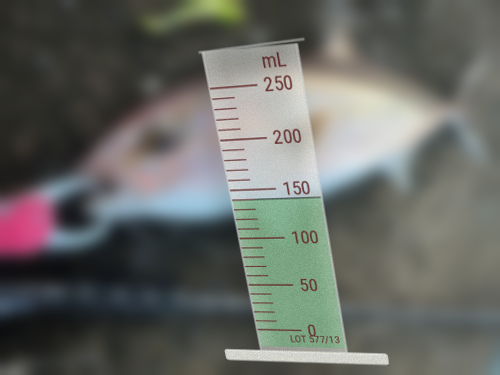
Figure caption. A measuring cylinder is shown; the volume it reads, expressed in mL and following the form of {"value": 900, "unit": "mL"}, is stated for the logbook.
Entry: {"value": 140, "unit": "mL"}
